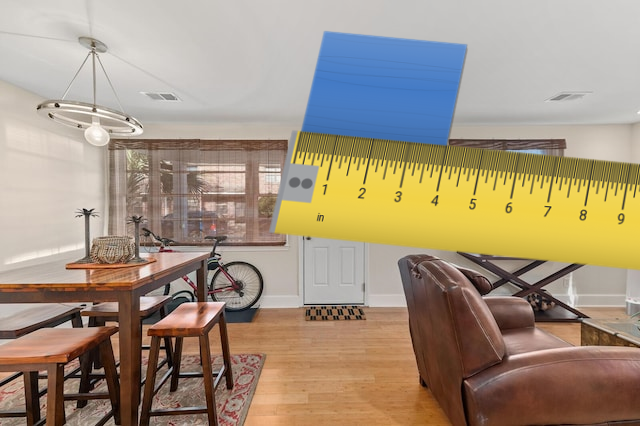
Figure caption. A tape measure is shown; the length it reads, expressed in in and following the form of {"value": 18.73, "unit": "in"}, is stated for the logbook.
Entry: {"value": 4, "unit": "in"}
